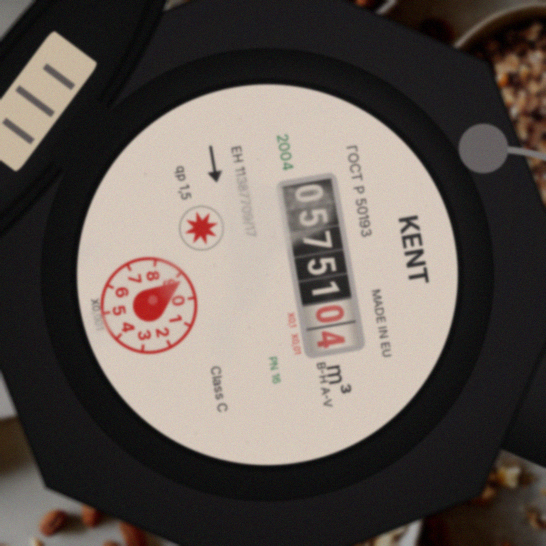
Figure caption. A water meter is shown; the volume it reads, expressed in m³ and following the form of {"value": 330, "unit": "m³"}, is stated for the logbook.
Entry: {"value": 5751.039, "unit": "m³"}
